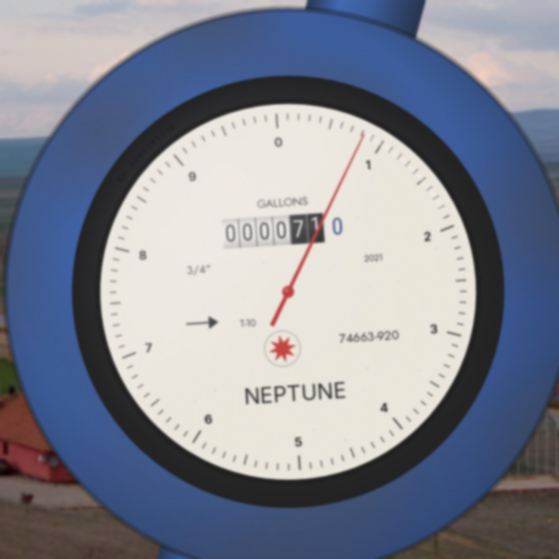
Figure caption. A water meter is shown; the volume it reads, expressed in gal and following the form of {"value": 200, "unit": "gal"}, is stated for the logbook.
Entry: {"value": 710.8, "unit": "gal"}
